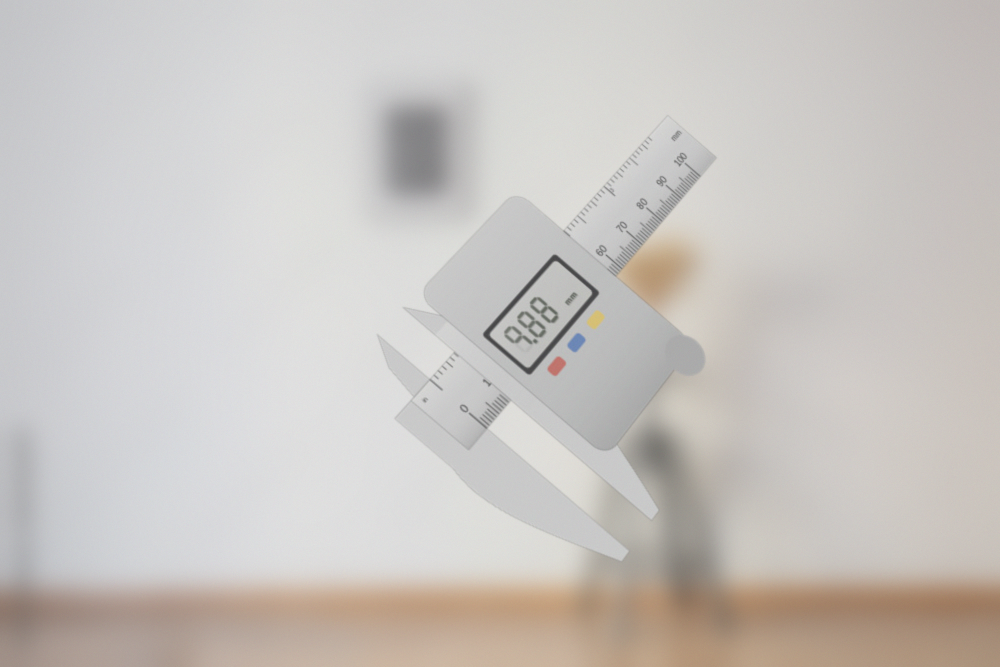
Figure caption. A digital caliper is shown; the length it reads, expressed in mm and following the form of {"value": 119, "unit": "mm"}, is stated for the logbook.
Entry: {"value": 9.88, "unit": "mm"}
